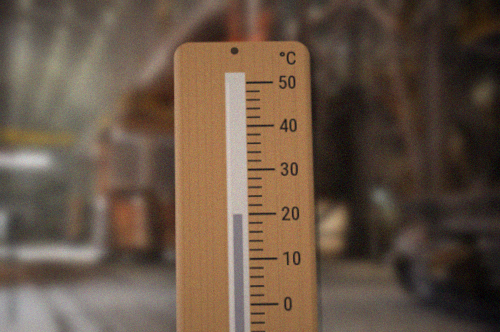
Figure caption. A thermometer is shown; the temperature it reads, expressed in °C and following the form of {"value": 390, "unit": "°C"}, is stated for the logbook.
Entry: {"value": 20, "unit": "°C"}
